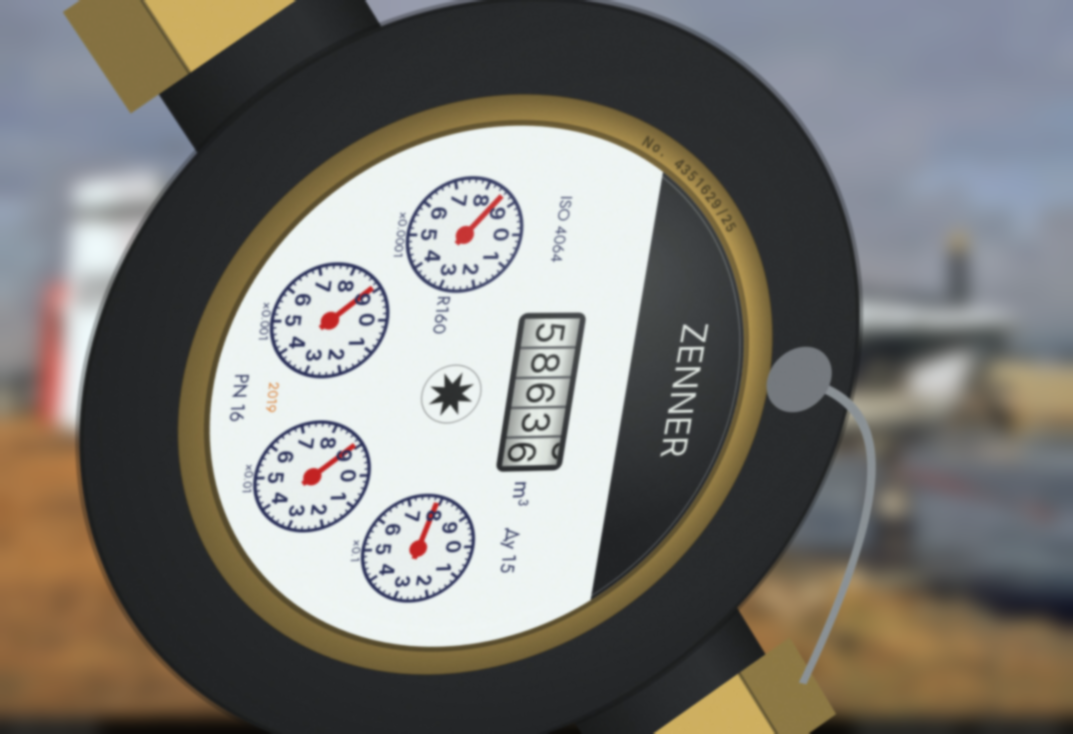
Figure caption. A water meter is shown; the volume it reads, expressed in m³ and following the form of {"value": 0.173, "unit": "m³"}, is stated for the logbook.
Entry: {"value": 58635.7888, "unit": "m³"}
